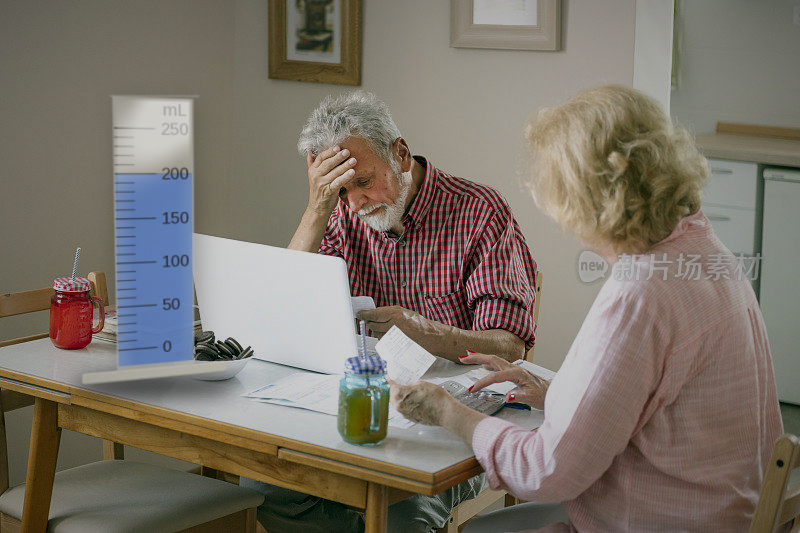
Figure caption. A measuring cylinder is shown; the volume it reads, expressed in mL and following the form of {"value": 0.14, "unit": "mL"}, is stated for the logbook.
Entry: {"value": 200, "unit": "mL"}
